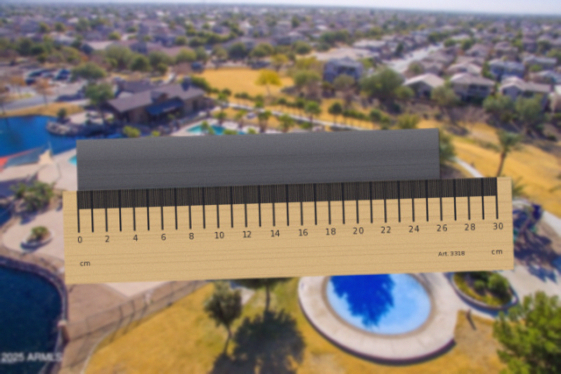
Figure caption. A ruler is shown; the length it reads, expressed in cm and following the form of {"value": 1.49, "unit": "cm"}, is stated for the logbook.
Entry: {"value": 26, "unit": "cm"}
